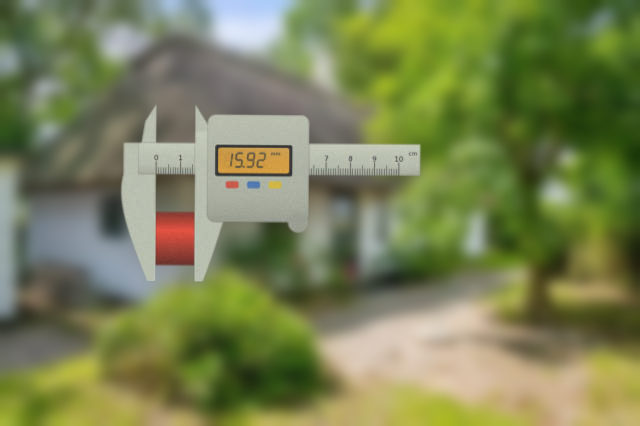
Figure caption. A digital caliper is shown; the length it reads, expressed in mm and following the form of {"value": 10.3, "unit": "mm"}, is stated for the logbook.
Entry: {"value": 15.92, "unit": "mm"}
